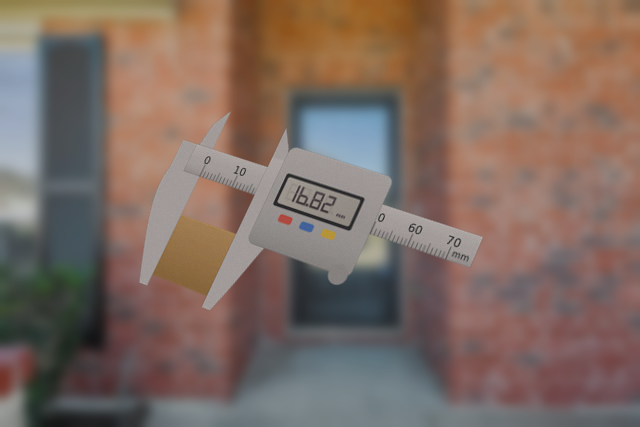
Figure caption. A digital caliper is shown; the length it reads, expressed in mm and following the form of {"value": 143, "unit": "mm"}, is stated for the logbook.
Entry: {"value": 16.82, "unit": "mm"}
